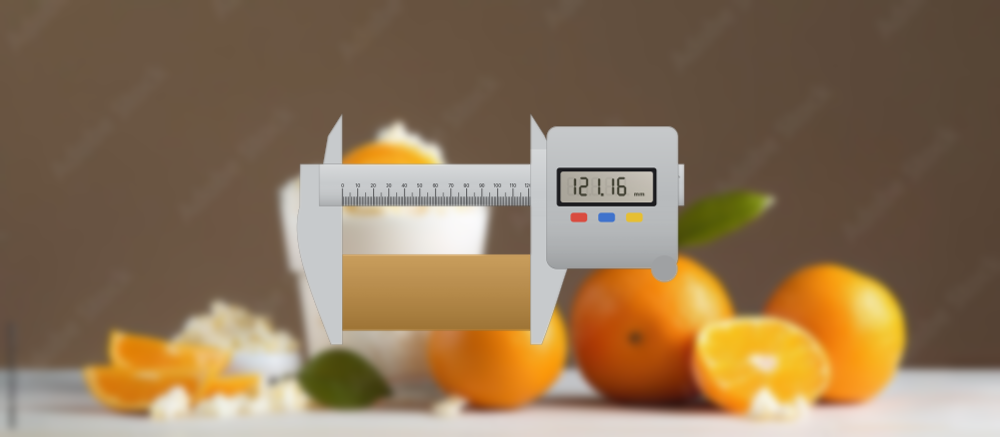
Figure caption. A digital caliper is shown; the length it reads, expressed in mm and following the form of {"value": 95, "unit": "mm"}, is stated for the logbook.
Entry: {"value": 121.16, "unit": "mm"}
